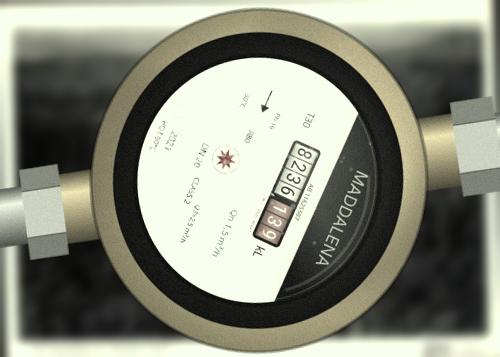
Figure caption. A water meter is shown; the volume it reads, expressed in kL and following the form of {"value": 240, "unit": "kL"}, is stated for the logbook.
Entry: {"value": 8236.139, "unit": "kL"}
